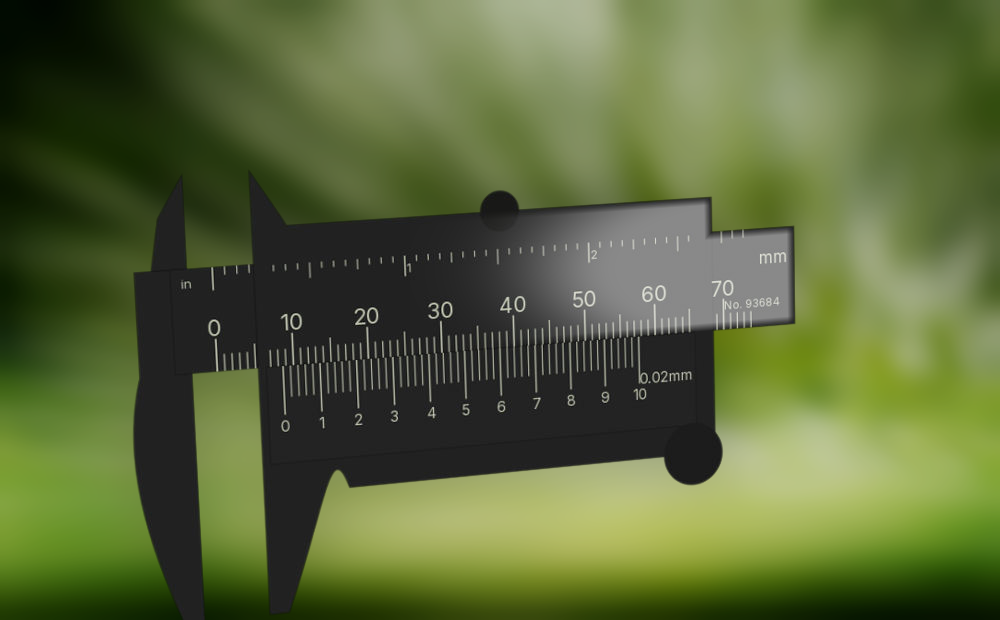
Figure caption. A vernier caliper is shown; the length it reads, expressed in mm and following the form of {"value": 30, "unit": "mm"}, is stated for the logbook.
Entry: {"value": 8.6, "unit": "mm"}
